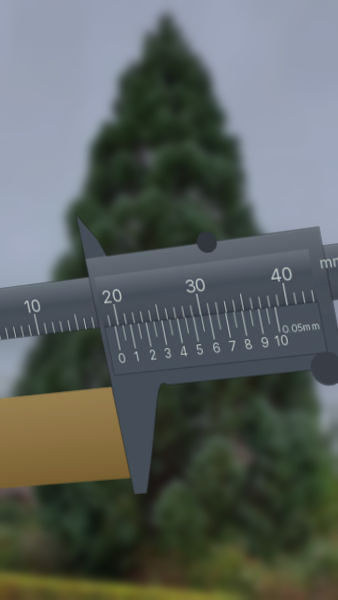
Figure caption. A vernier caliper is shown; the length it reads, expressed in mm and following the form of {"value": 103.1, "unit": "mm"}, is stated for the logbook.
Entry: {"value": 19.6, "unit": "mm"}
